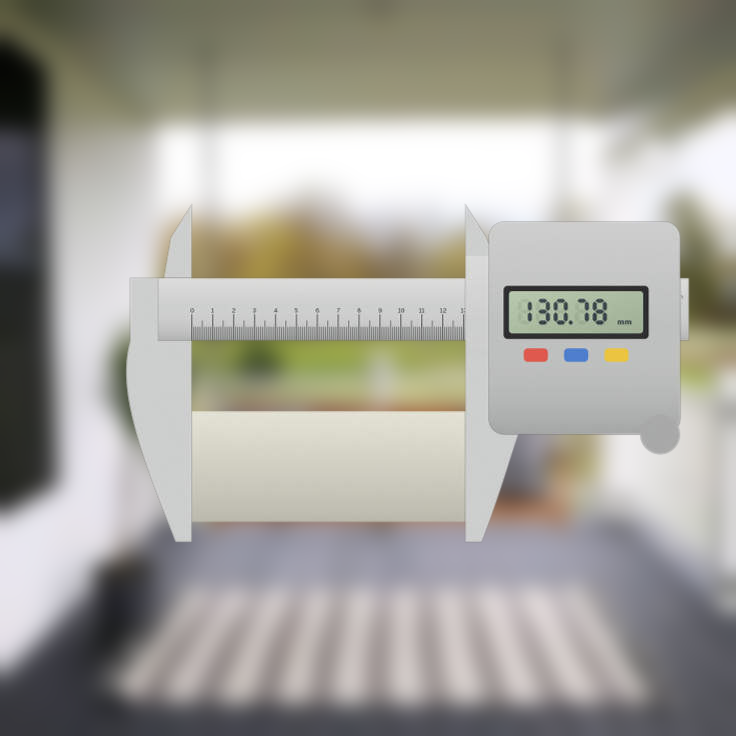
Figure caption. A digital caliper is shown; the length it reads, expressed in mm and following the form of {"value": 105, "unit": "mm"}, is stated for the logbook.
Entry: {"value": 130.78, "unit": "mm"}
